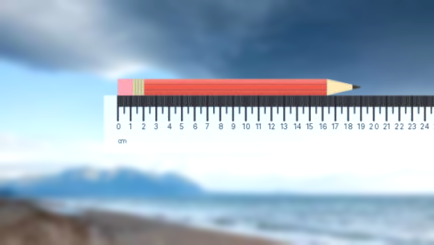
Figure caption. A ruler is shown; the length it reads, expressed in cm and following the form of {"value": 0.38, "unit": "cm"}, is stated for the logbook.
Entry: {"value": 19, "unit": "cm"}
